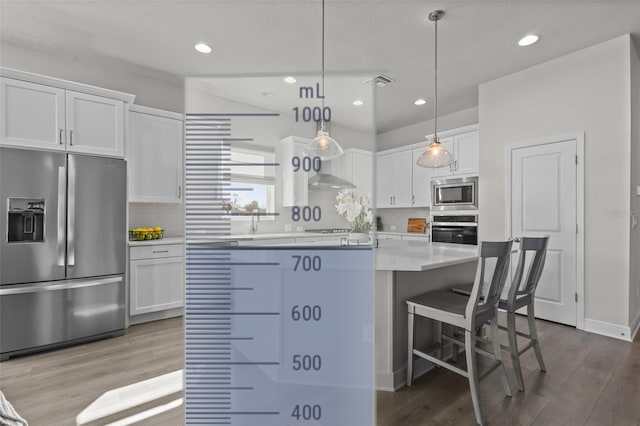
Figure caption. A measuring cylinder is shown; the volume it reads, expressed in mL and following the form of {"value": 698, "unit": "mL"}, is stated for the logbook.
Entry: {"value": 730, "unit": "mL"}
